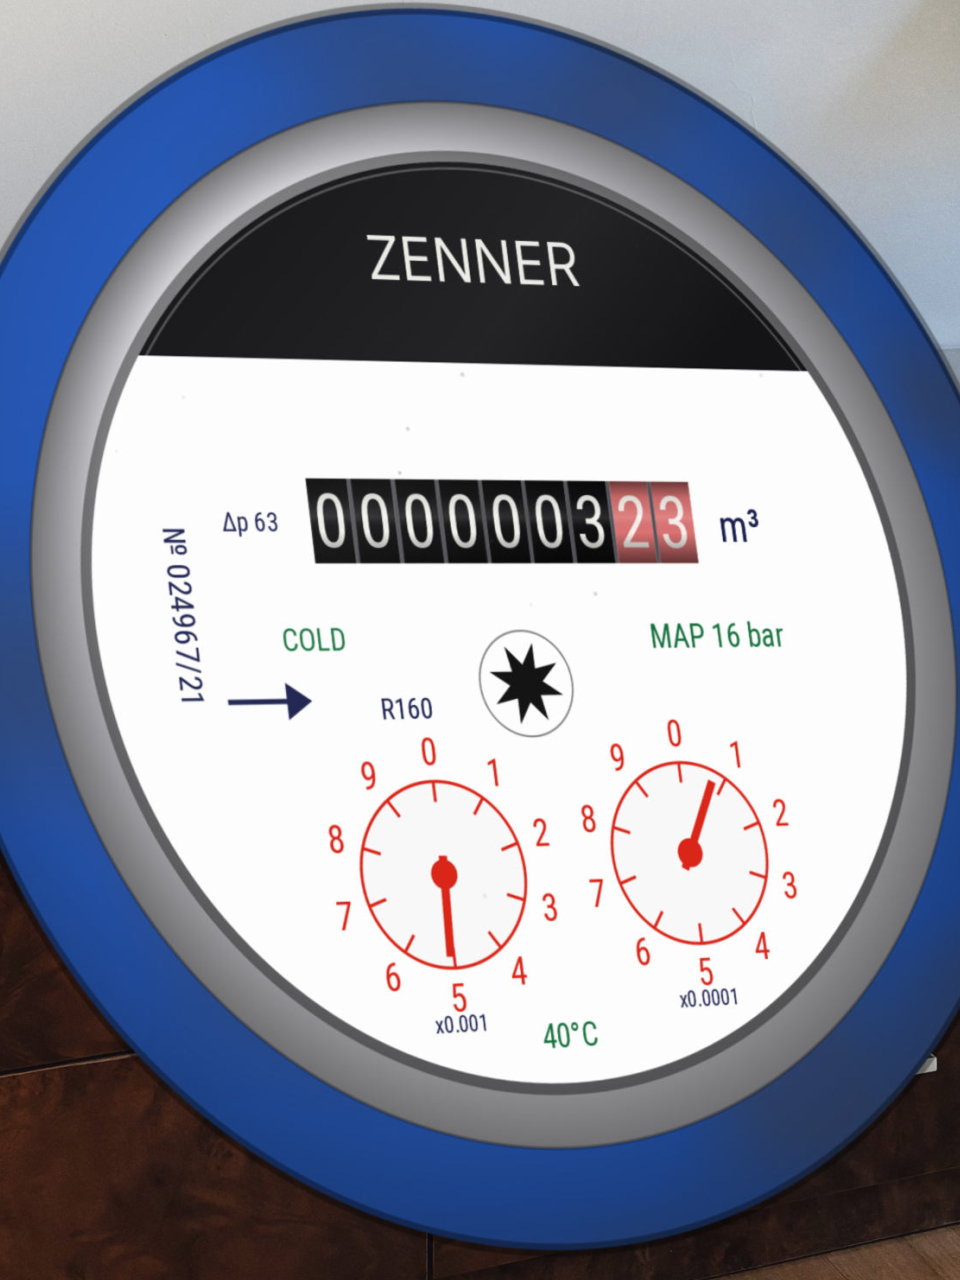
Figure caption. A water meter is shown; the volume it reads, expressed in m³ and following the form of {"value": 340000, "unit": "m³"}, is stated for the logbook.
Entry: {"value": 3.2350, "unit": "m³"}
